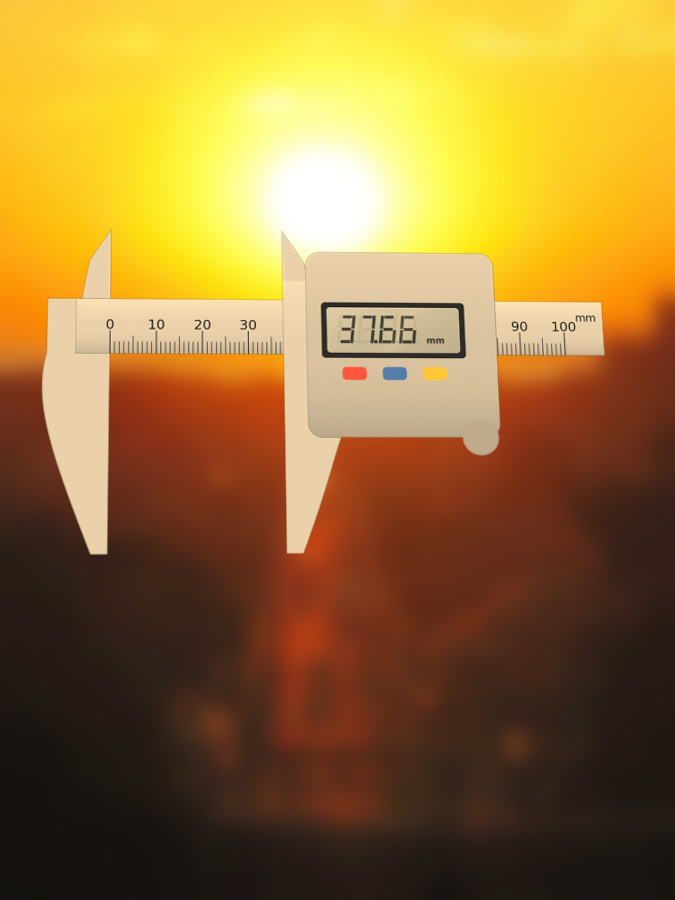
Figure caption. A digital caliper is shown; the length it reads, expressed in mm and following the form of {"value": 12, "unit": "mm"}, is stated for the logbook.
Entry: {"value": 37.66, "unit": "mm"}
